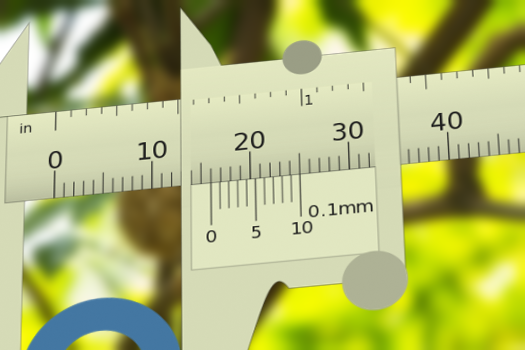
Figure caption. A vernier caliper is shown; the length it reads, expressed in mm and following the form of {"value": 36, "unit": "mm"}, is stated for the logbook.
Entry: {"value": 16.0, "unit": "mm"}
